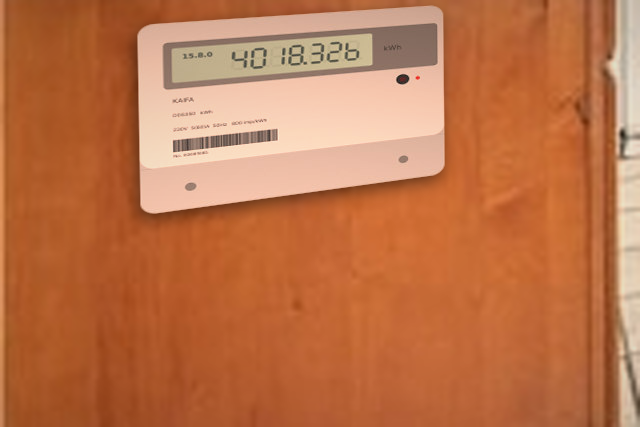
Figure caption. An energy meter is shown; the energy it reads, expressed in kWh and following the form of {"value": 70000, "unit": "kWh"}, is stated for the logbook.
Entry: {"value": 4018.326, "unit": "kWh"}
